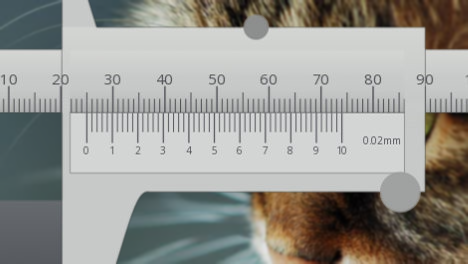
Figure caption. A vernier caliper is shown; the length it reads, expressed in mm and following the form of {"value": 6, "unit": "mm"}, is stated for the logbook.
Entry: {"value": 25.0, "unit": "mm"}
